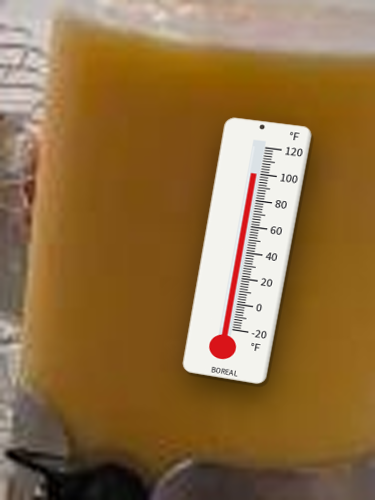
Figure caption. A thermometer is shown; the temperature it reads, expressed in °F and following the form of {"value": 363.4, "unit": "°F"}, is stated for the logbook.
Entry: {"value": 100, "unit": "°F"}
